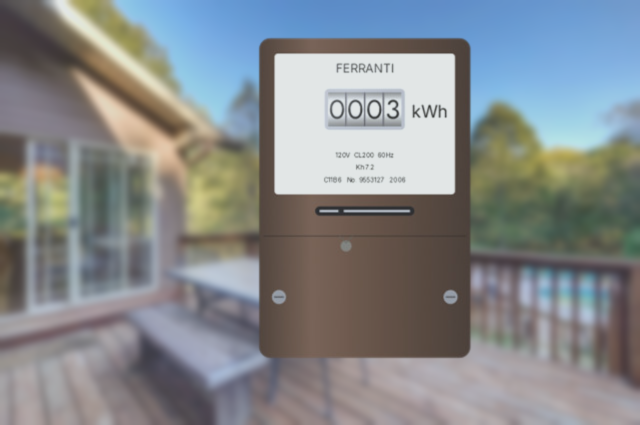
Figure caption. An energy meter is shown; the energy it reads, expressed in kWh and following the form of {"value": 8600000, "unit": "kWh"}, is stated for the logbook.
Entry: {"value": 3, "unit": "kWh"}
